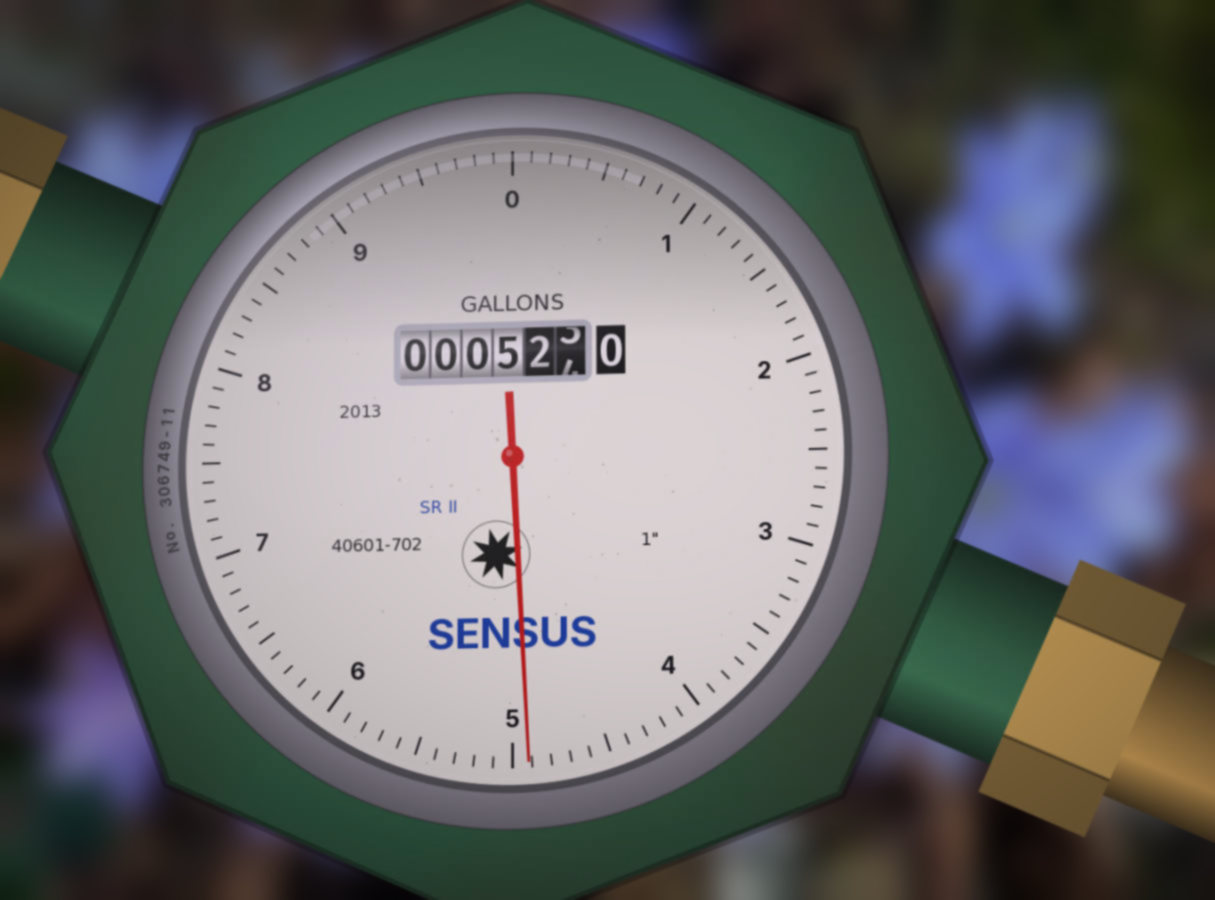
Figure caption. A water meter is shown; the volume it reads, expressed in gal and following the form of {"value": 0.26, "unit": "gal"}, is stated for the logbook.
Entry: {"value": 5234.9, "unit": "gal"}
